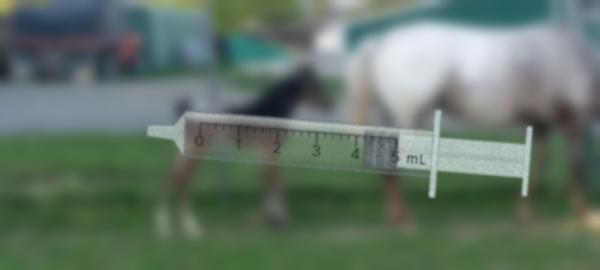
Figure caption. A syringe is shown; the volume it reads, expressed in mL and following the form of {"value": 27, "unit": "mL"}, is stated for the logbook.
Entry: {"value": 4.2, "unit": "mL"}
